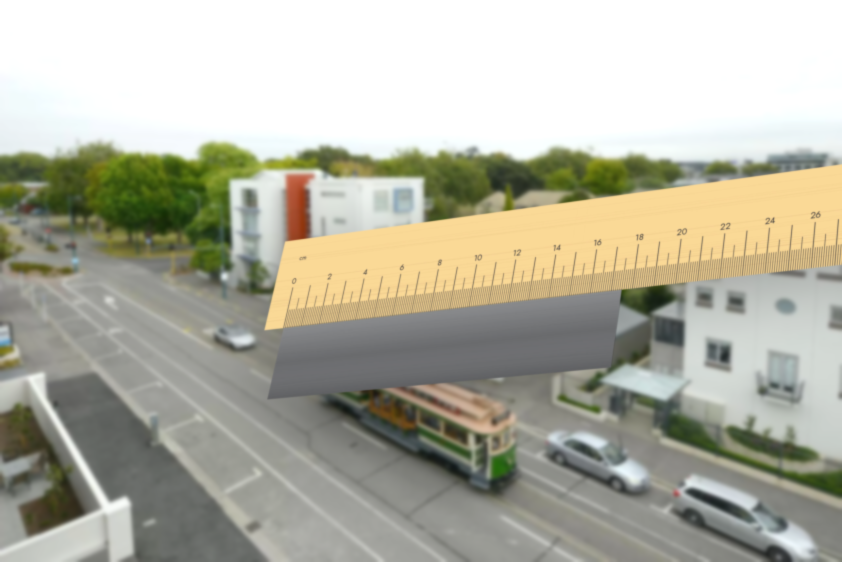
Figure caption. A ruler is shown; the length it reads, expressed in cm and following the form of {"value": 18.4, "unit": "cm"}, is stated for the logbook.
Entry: {"value": 17.5, "unit": "cm"}
